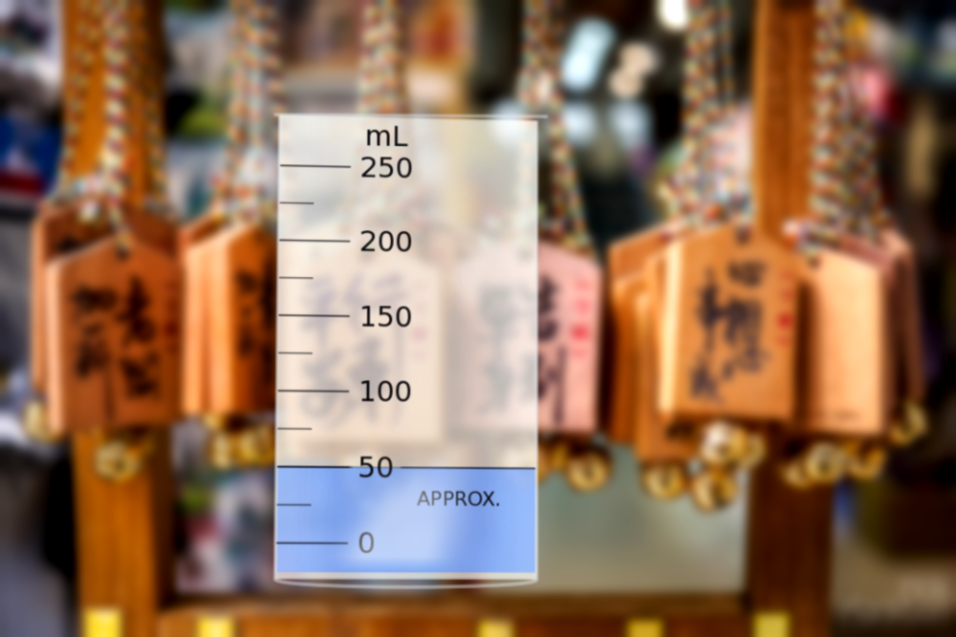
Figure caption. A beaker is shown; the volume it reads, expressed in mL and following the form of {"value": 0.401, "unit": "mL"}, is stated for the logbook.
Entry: {"value": 50, "unit": "mL"}
